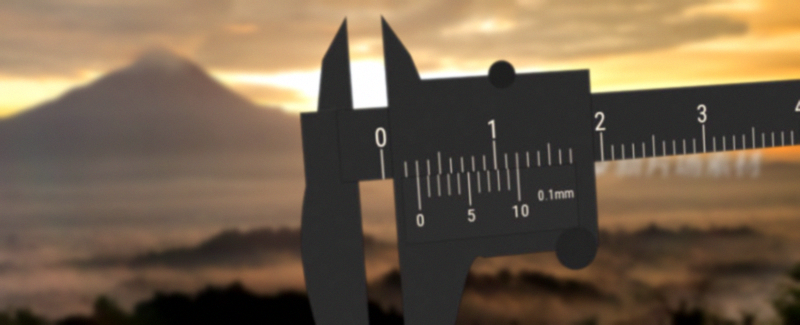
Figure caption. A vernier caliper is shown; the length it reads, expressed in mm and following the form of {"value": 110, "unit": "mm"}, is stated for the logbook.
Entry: {"value": 3.0, "unit": "mm"}
